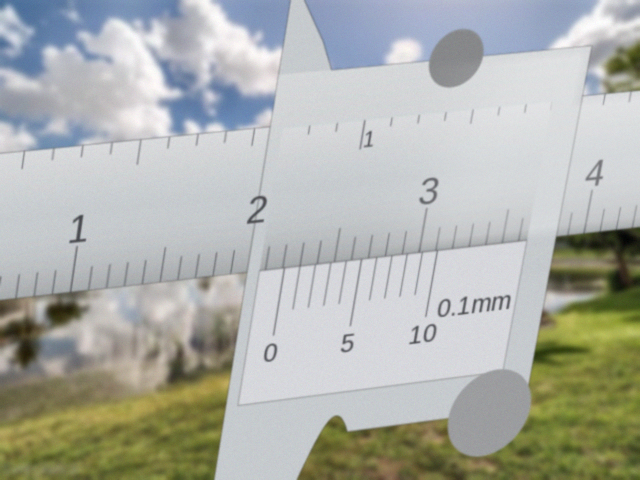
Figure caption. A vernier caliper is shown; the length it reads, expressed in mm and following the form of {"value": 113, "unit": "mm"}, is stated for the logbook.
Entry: {"value": 22.1, "unit": "mm"}
